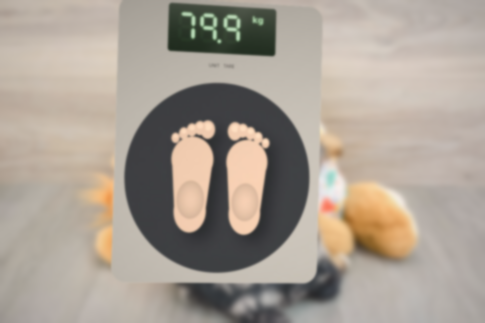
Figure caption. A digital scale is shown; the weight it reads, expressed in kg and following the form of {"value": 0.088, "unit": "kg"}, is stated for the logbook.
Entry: {"value": 79.9, "unit": "kg"}
